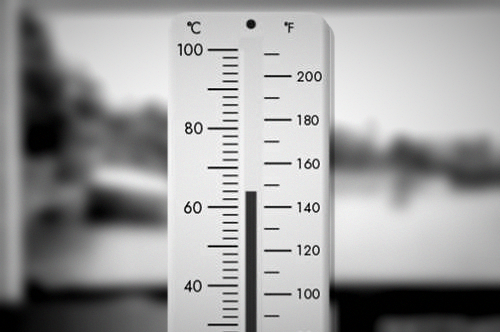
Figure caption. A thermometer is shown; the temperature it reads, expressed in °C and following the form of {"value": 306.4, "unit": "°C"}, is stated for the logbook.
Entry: {"value": 64, "unit": "°C"}
